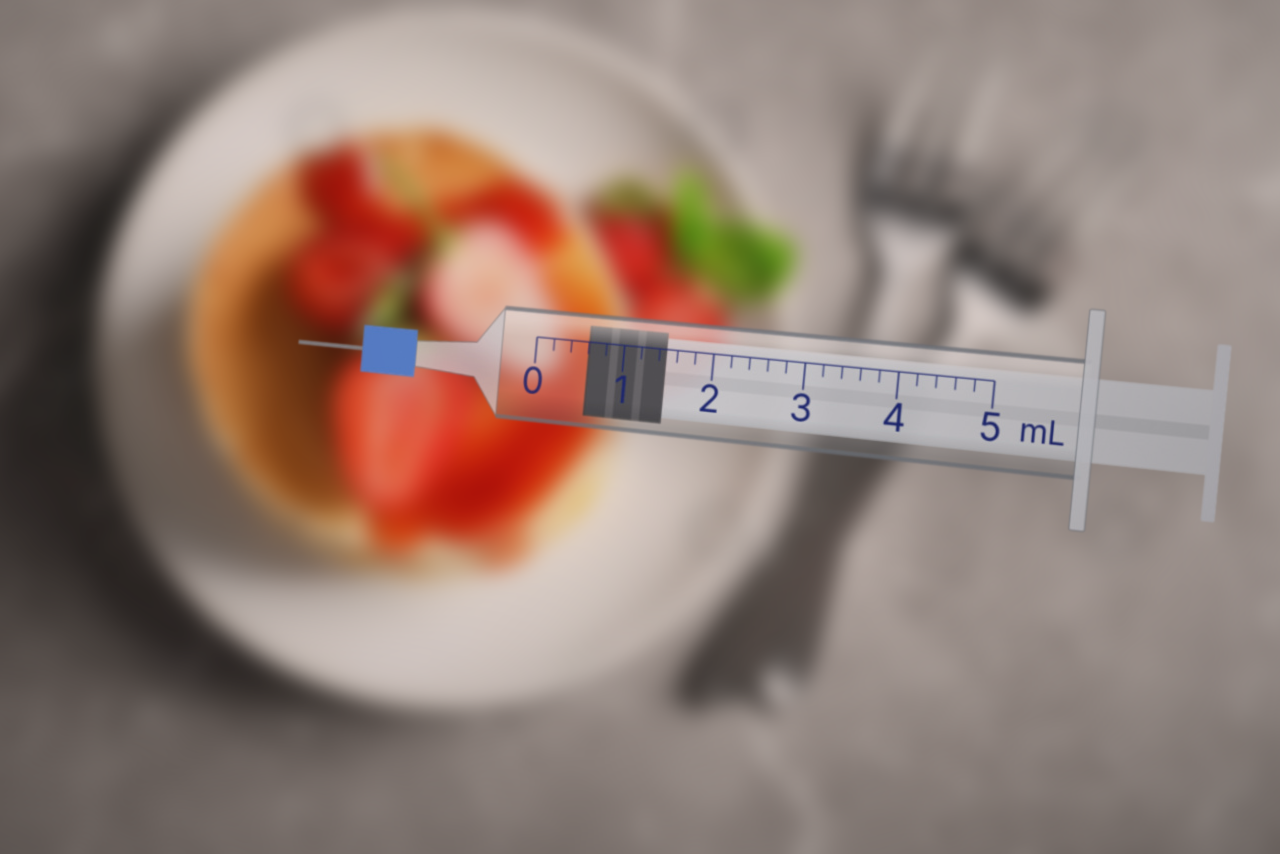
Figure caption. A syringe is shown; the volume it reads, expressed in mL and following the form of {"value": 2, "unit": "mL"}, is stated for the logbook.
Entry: {"value": 0.6, "unit": "mL"}
